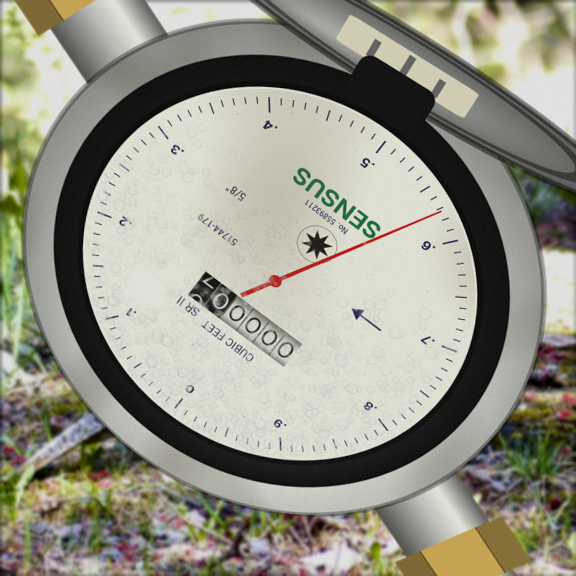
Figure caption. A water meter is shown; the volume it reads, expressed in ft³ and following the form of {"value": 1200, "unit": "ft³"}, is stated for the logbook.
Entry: {"value": 6.57, "unit": "ft³"}
